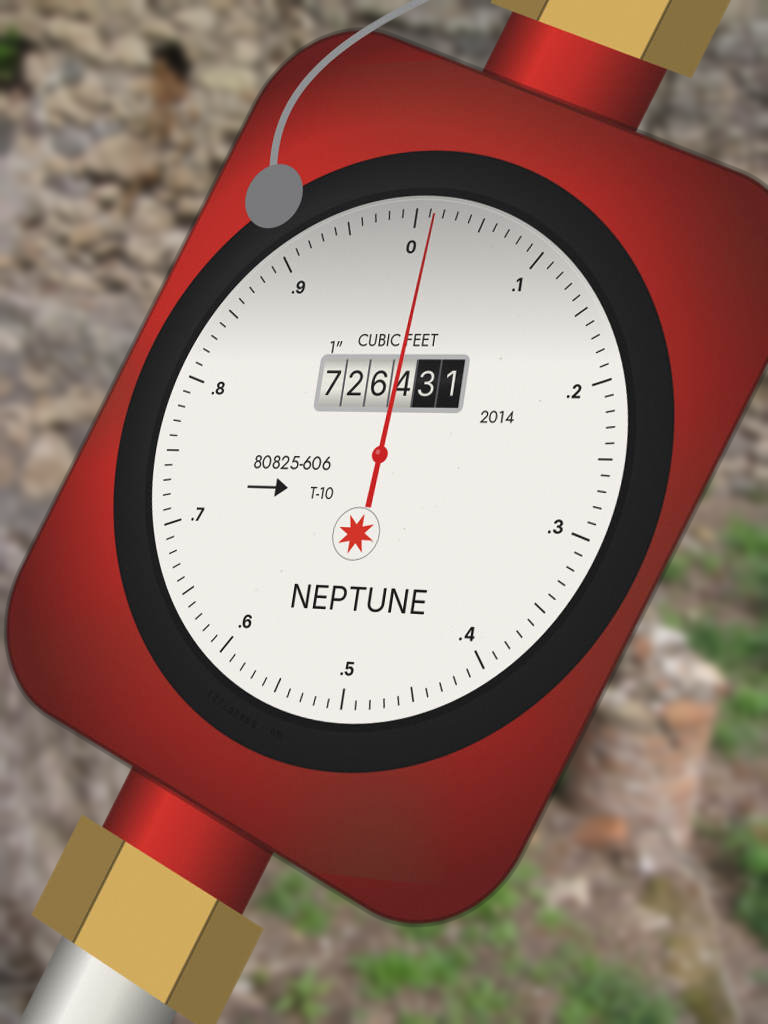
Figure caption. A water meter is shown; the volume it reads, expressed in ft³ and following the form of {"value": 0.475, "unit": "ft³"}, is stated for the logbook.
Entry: {"value": 726431.01, "unit": "ft³"}
